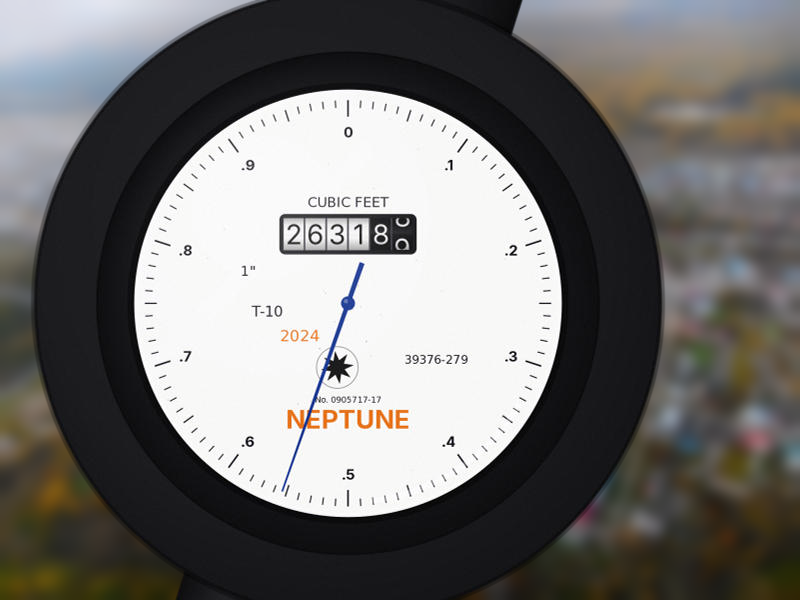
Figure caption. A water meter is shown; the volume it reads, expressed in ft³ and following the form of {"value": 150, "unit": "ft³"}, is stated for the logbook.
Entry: {"value": 263188.55, "unit": "ft³"}
